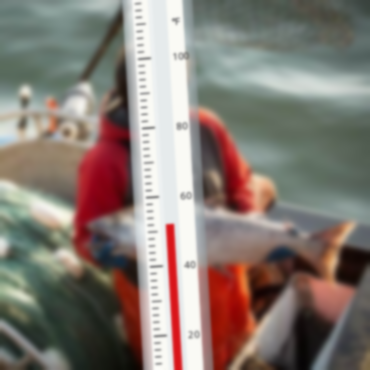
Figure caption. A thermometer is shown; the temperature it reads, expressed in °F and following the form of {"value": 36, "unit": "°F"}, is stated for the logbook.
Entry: {"value": 52, "unit": "°F"}
